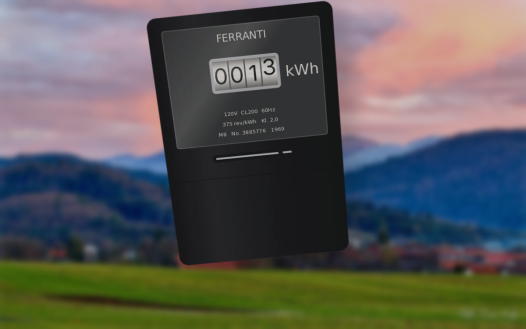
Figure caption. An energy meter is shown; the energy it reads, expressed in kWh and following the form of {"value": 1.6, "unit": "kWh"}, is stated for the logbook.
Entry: {"value": 13, "unit": "kWh"}
